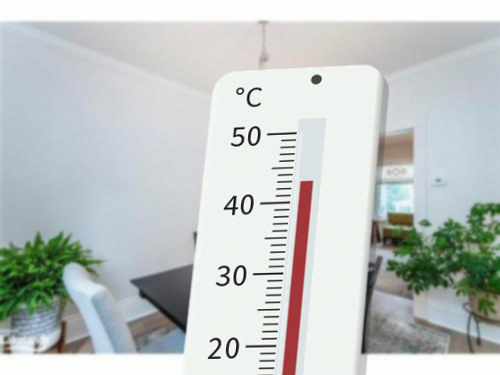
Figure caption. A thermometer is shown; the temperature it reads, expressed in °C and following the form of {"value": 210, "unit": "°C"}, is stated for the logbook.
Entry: {"value": 43, "unit": "°C"}
